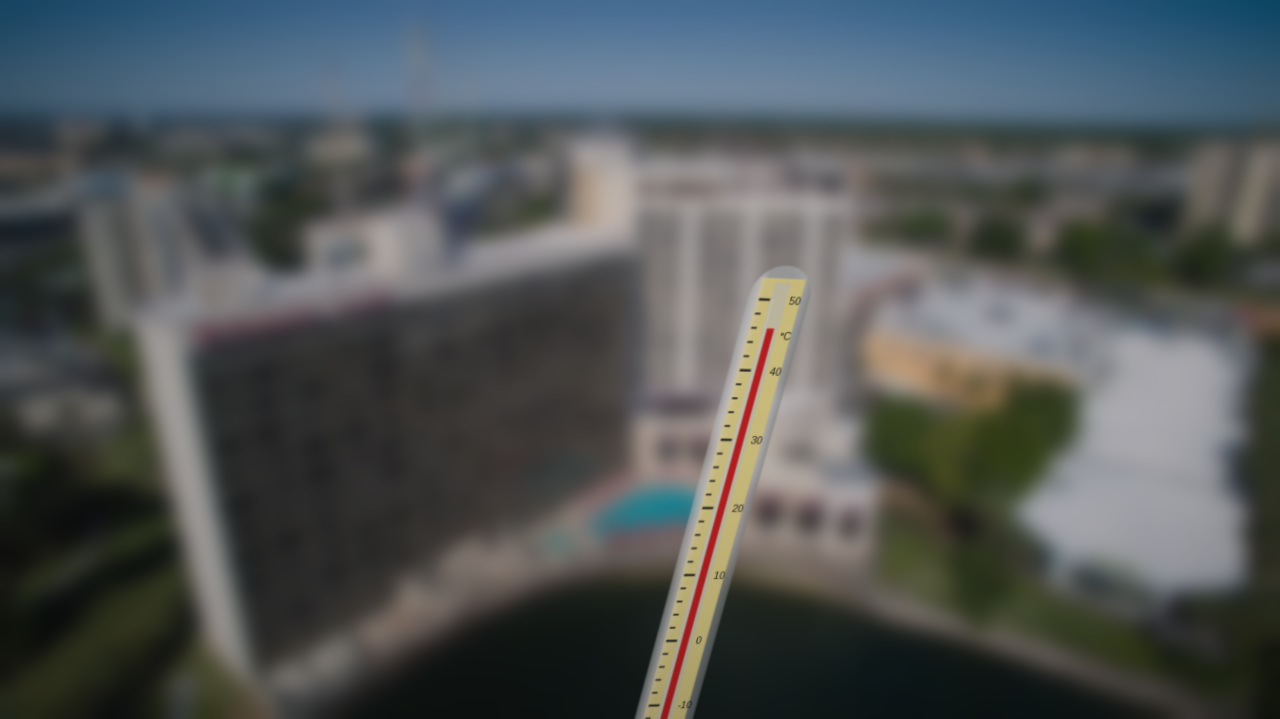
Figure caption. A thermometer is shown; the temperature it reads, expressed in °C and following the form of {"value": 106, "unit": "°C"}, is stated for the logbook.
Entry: {"value": 46, "unit": "°C"}
